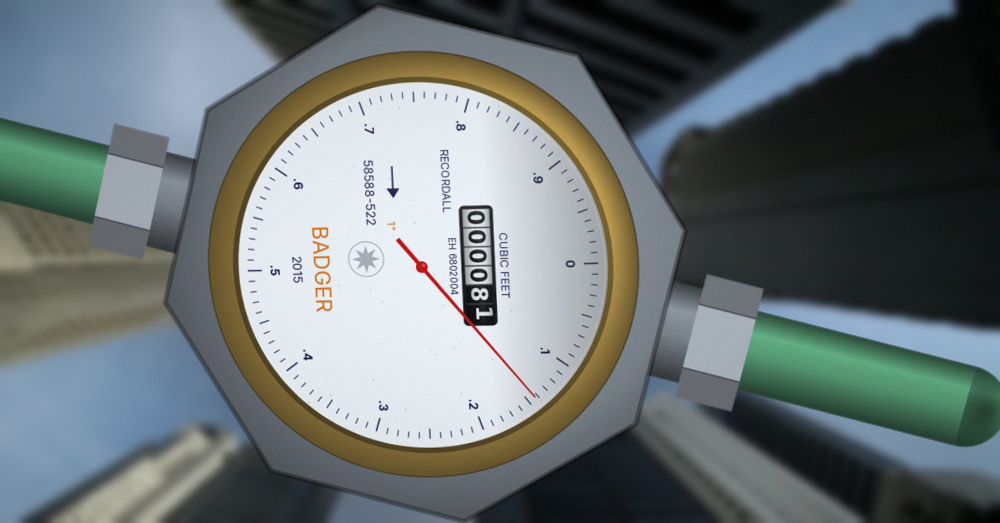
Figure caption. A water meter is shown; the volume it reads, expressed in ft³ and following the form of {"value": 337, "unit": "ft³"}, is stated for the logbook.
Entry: {"value": 81.14, "unit": "ft³"}
